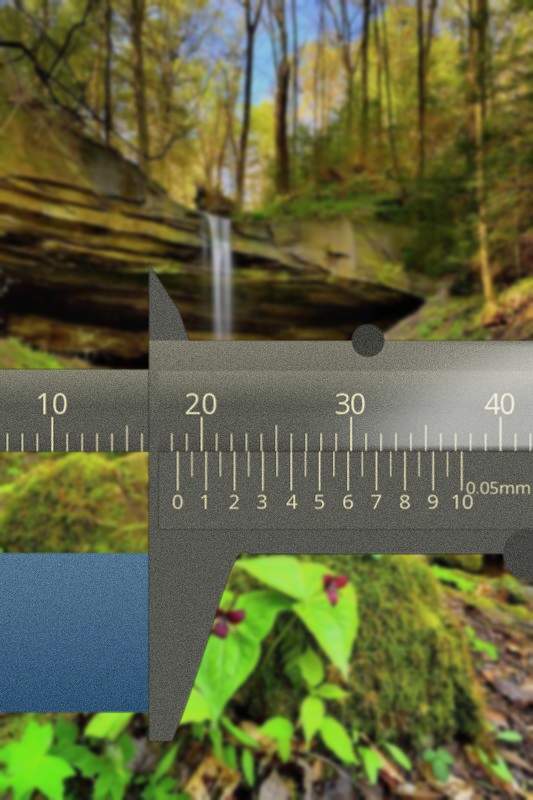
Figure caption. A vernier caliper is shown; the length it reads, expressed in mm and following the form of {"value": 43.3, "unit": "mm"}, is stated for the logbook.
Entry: {"value": 18.4, "unit": "mm"}
